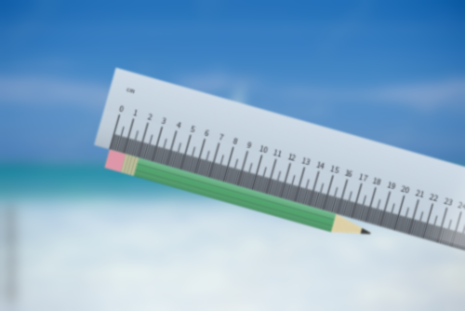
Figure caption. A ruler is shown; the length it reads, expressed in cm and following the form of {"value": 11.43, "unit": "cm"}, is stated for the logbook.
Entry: {"value": 18.5, "unit": "cm"}
